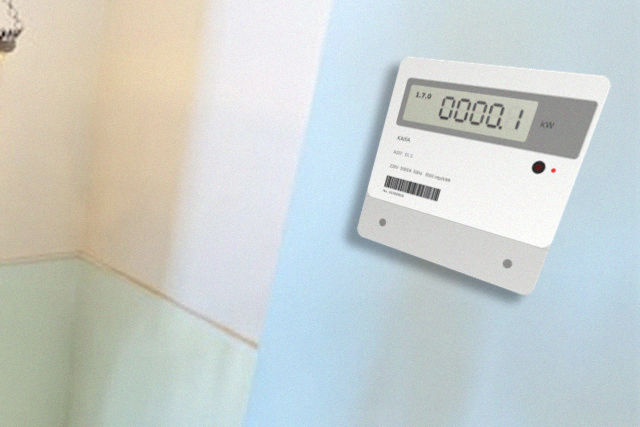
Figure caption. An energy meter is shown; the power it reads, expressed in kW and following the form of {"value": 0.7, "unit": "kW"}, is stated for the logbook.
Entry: {"value": 0.1, "unit": "kW"}
